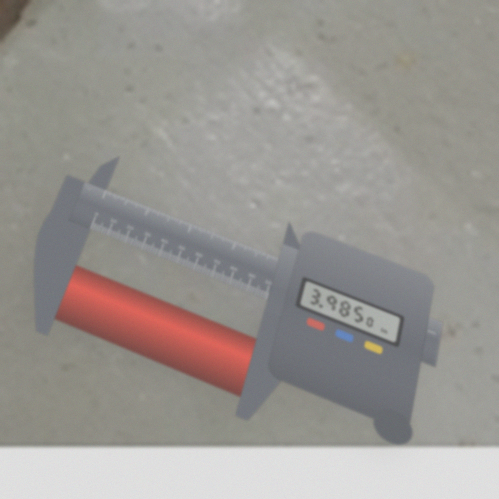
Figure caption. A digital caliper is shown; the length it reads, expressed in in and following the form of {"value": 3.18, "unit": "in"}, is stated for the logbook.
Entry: {"value": 3.9850, "unit": "in"}
